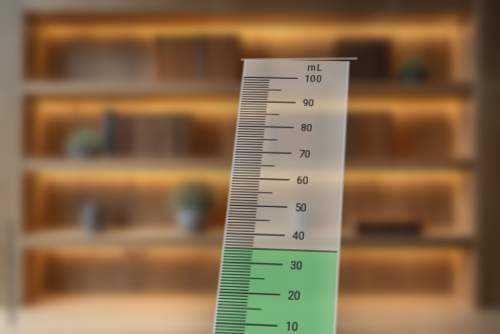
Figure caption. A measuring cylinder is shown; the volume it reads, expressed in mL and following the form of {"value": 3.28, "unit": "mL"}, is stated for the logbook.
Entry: {"value": 35, "unit": "mL"}
